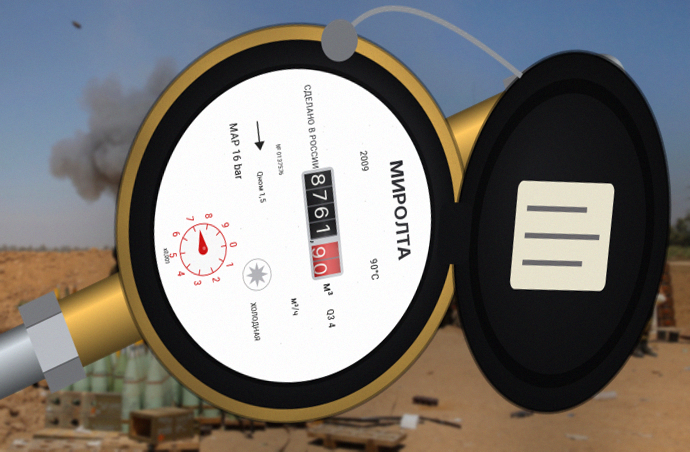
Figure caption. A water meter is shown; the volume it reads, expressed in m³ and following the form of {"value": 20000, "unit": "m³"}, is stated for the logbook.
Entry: {"value": 8761.897, "unit": "m³"}
